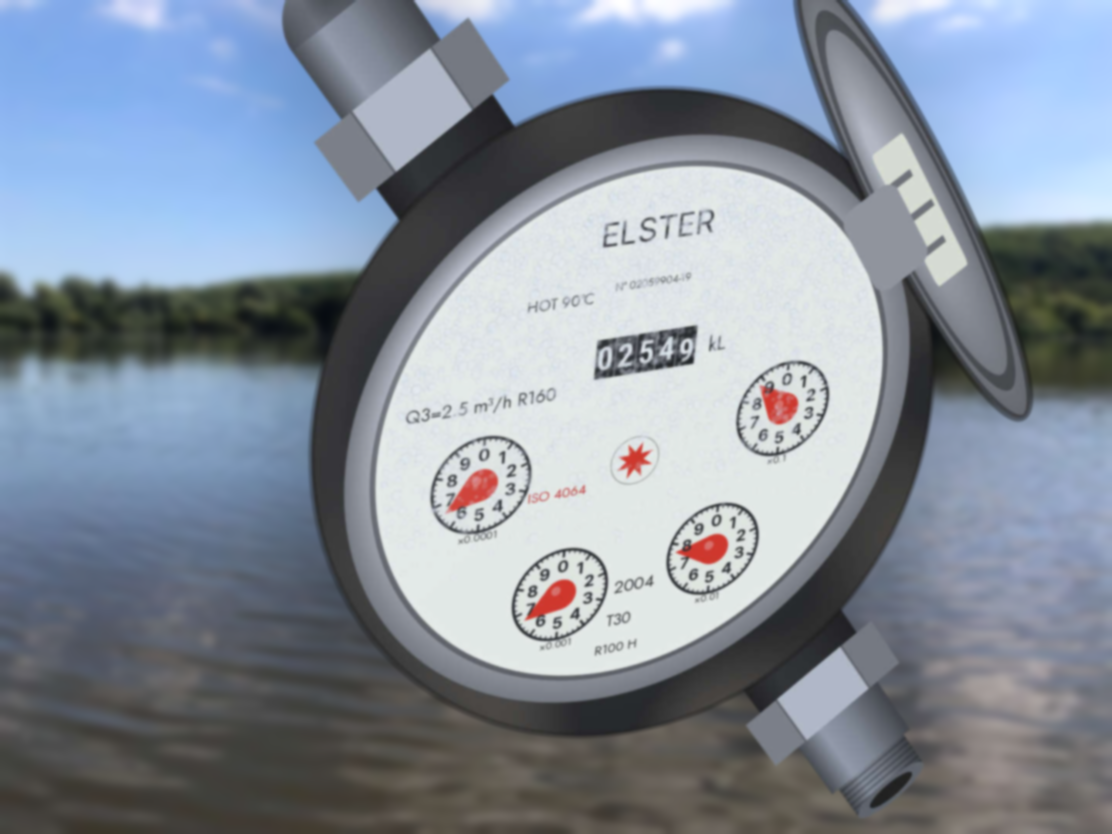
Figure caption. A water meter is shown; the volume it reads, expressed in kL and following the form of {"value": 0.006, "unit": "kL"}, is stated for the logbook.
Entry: {"value": 2548.8766, "unit": "kL"}
